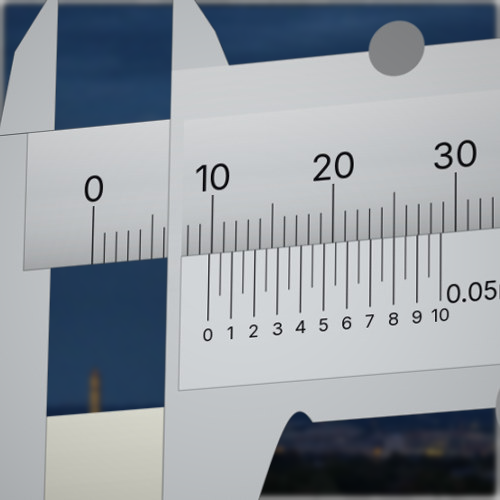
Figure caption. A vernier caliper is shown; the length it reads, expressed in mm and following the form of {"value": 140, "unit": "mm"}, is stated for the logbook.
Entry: {"value": 9.8, "unit": "mm"}
